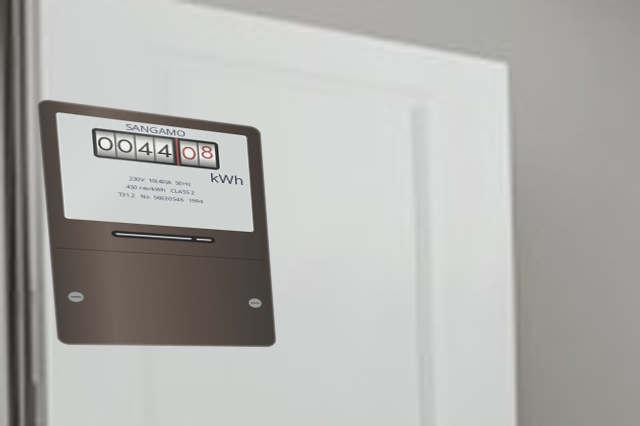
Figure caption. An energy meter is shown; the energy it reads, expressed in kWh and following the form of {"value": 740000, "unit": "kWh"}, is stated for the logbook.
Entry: {"value": 44.08, "unit": "kWh"}
